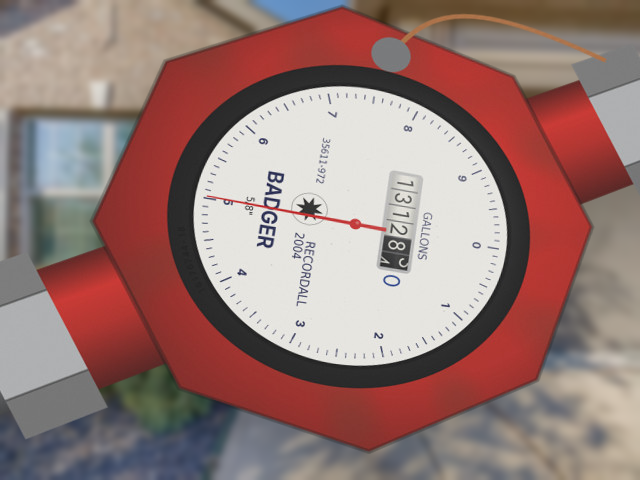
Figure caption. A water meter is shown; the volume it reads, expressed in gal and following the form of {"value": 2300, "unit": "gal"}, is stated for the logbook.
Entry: {"value": 1312835.0, "unit": "gal"}
